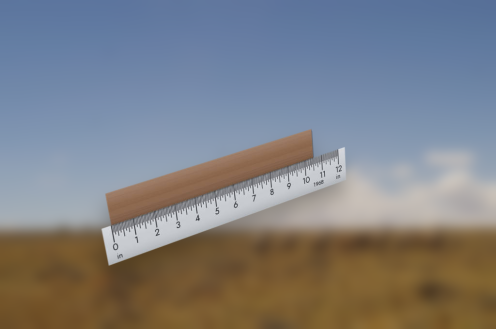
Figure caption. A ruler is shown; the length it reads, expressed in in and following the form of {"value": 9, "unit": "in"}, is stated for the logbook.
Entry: {"value": 10.5, "unit": "in"}
